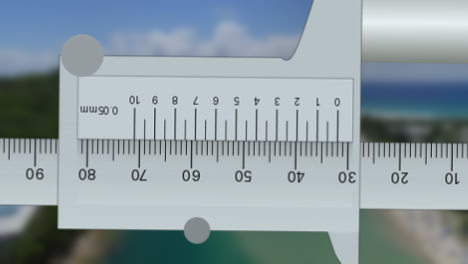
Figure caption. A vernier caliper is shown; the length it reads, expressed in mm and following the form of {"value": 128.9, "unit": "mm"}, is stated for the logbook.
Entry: {"value": 32.0, "unit": "mm"}
